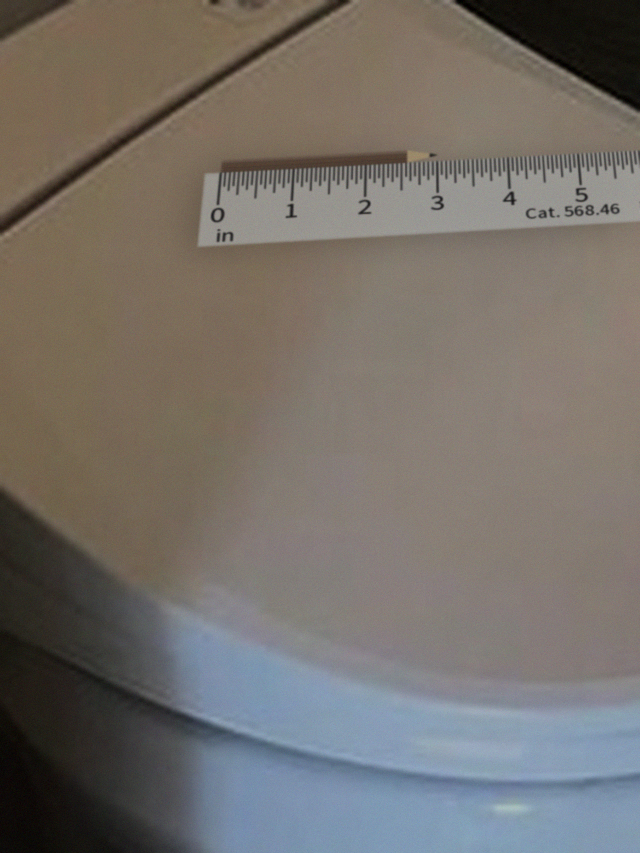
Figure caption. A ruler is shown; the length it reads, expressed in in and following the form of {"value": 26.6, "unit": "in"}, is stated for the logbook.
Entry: {"value": 3, "unit": "in"}
